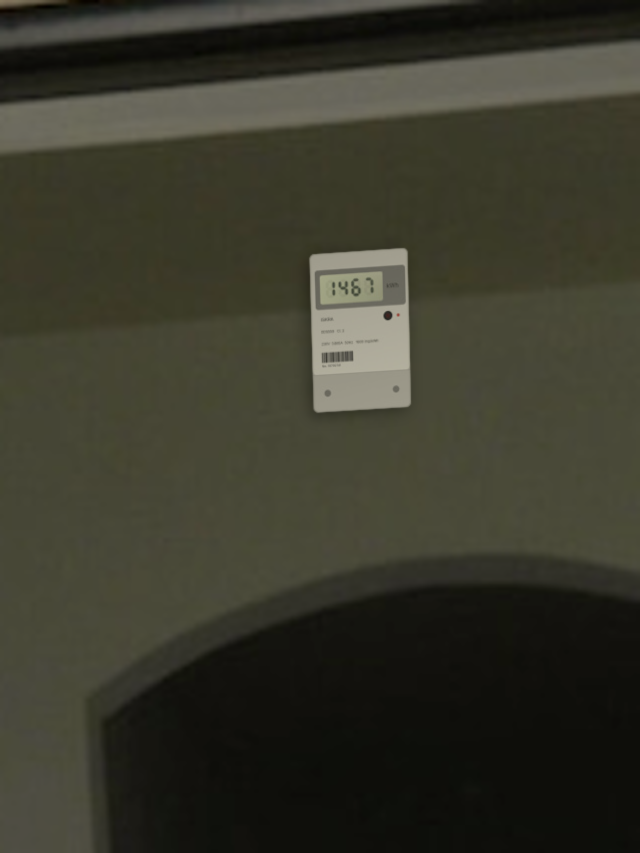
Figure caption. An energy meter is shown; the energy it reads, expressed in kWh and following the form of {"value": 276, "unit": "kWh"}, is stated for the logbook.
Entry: {"value": 1467, "unit": "kWh"}
